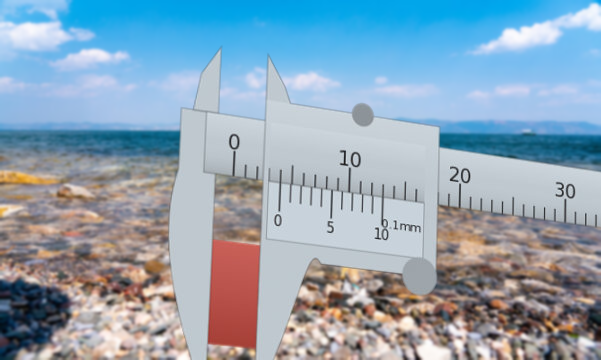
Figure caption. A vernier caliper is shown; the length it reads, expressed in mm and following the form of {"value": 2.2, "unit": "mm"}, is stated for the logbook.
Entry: {"value": 4.0, "unit": "mm"}
